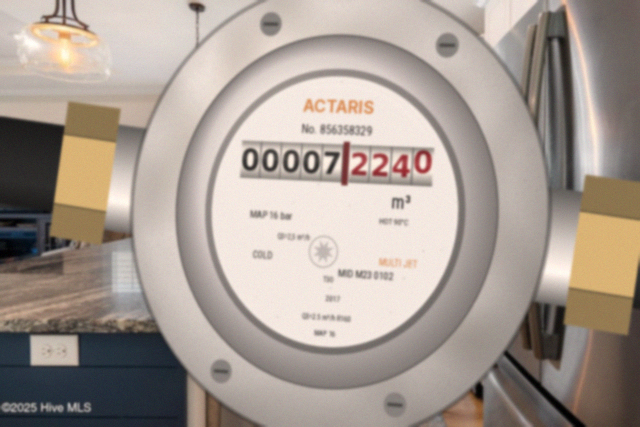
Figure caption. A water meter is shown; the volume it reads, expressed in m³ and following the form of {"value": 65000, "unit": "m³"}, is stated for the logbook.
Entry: {"value": 7.2240, "unit": "m³"}
